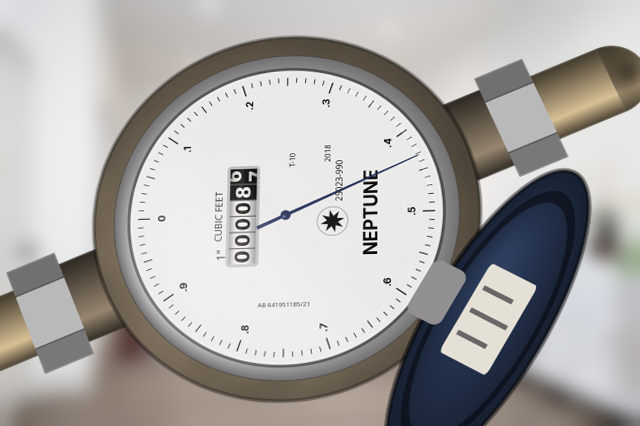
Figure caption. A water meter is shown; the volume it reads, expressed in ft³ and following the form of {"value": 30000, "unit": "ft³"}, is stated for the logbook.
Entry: {"value": 86.43, "unit": "ft³"}
